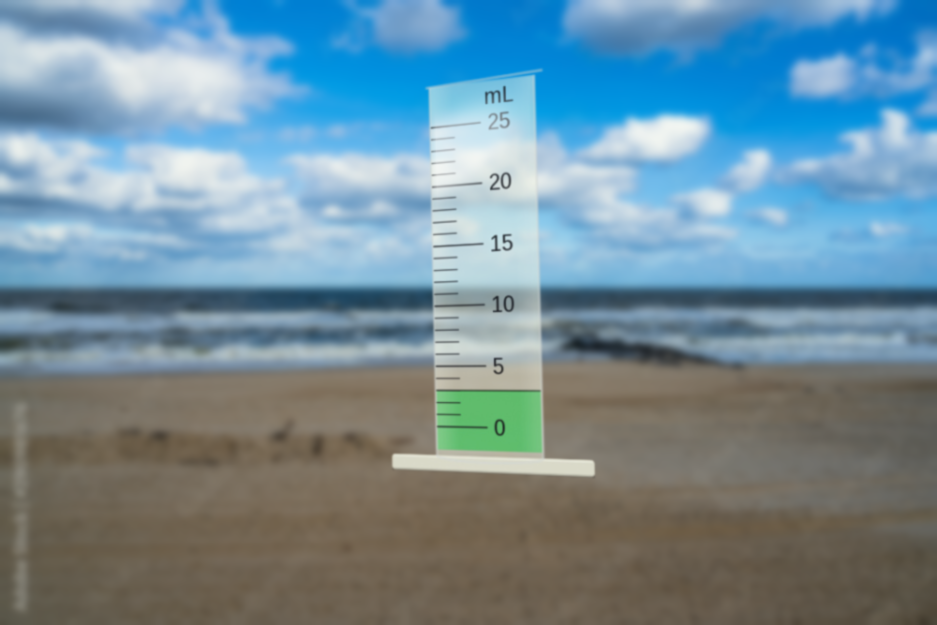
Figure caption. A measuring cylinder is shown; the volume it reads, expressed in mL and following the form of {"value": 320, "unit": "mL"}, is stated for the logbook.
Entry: {"value": 3, "unit": "mL"}
